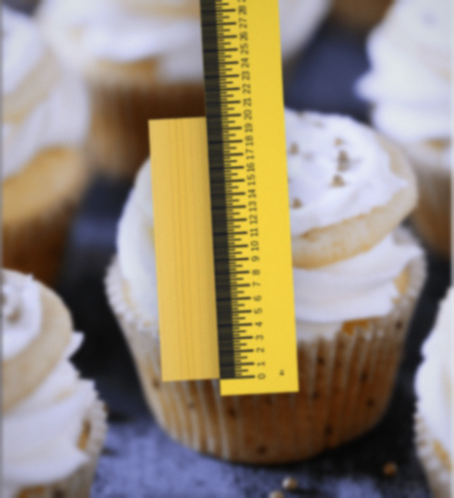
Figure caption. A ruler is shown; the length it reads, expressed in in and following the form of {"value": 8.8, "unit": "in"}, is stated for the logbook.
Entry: {"value": 20, "unit": "in"}
